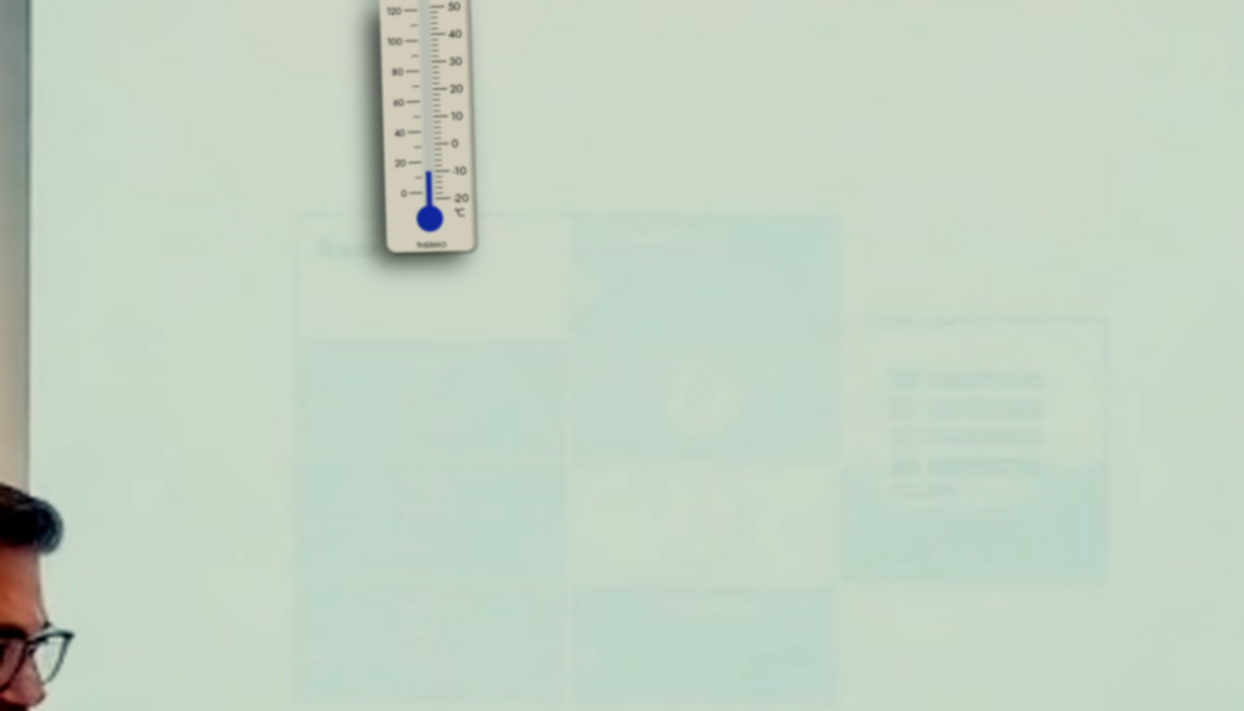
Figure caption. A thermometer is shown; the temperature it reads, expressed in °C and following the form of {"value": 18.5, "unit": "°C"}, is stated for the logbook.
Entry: {"value": -10, "unit": "°C"}
